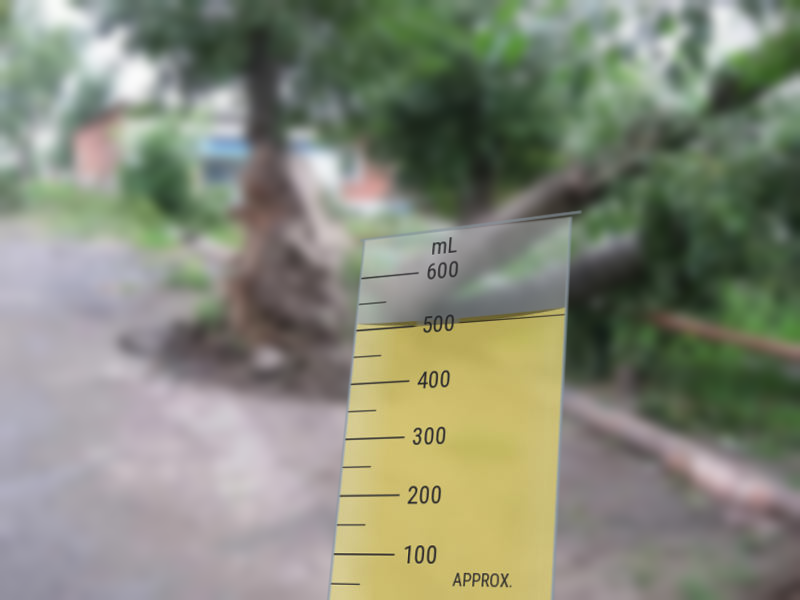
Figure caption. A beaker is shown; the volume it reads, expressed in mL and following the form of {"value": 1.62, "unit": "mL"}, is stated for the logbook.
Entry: {"value": 500, "unit": "mL"}
